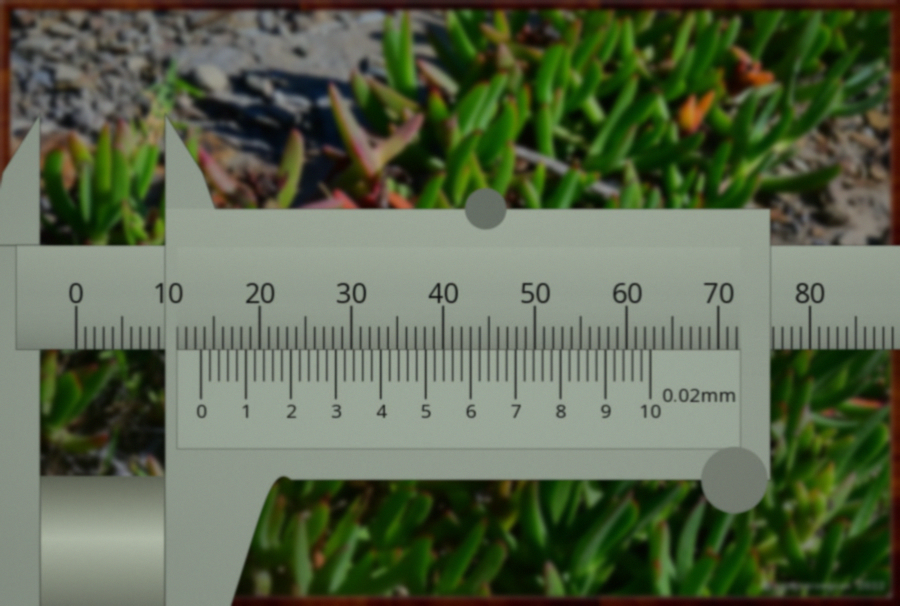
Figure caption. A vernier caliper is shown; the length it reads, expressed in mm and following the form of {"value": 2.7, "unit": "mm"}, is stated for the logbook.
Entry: {"value": 13.6, "unit": "mm"}
